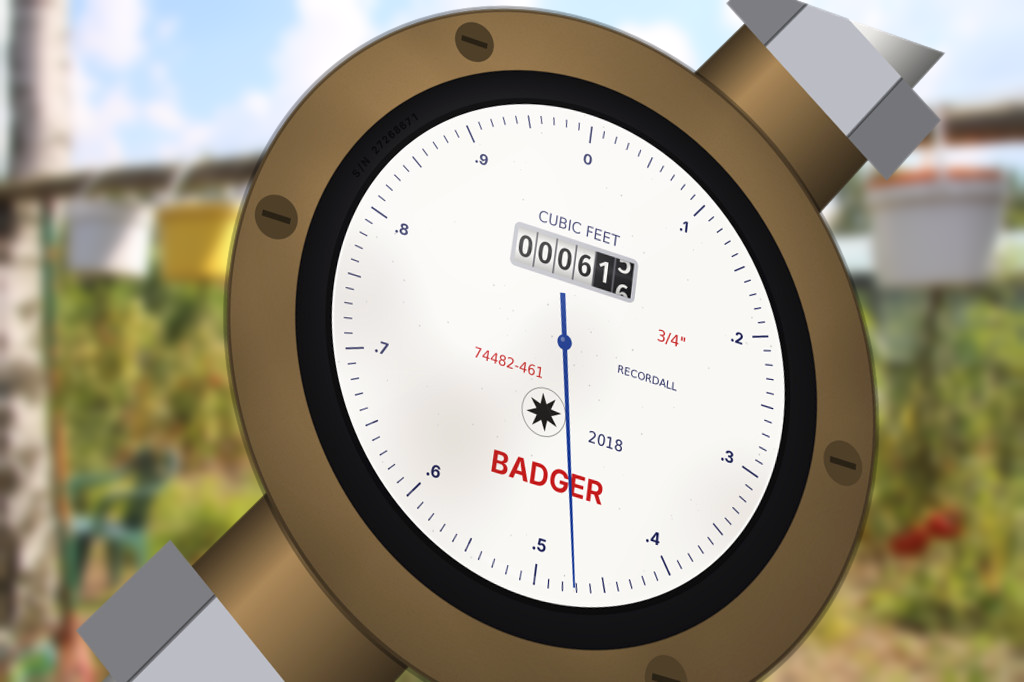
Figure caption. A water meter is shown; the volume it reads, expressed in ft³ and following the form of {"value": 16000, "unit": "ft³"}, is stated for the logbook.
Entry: {"value": 615.47, "unit": "ft³"}
